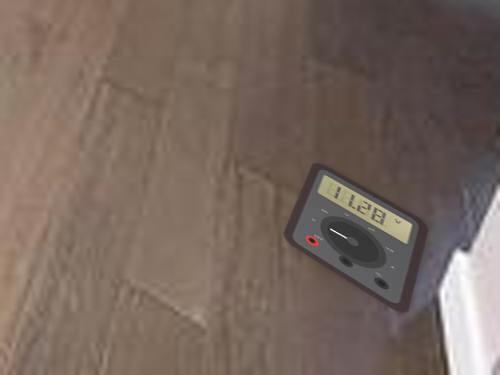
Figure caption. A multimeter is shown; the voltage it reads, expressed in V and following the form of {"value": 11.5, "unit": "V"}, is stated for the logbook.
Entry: {"value": 11.28, "unit": "V"}
